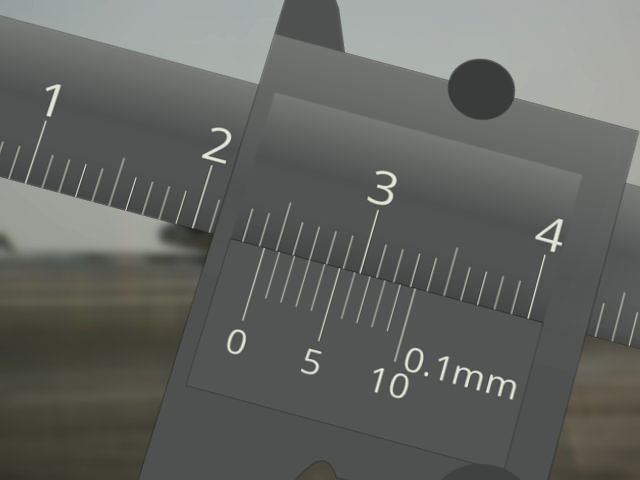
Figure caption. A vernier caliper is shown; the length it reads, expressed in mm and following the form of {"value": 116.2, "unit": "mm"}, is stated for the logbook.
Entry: {"value": 24.3, "unit": "mm"}
